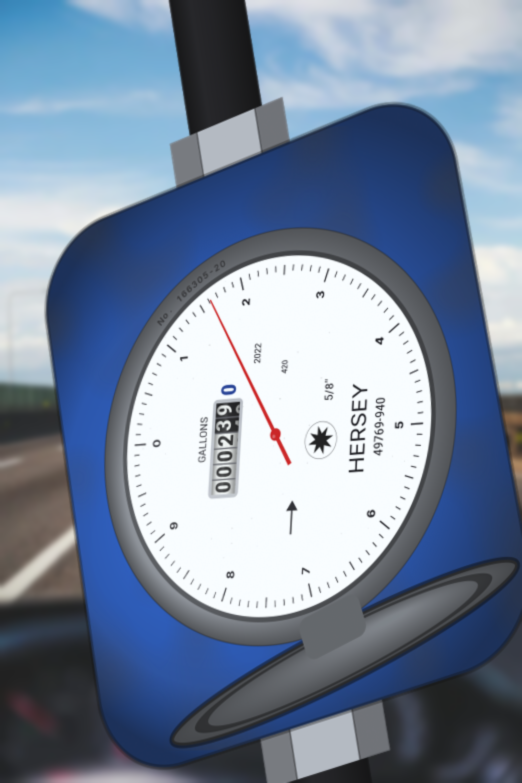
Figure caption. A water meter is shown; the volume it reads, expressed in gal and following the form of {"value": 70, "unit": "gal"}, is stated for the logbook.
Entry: {"value": 2391.6, "unit": "gal"}
